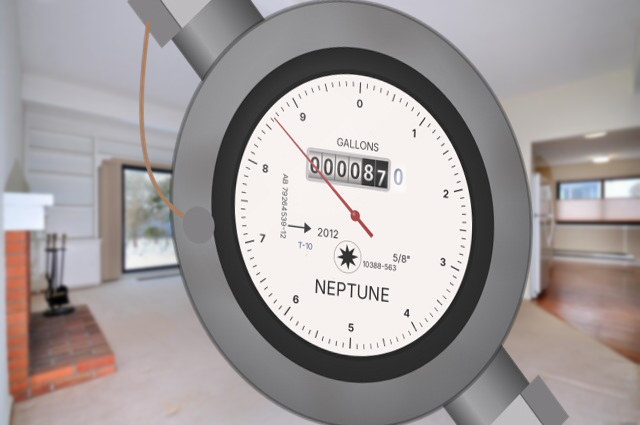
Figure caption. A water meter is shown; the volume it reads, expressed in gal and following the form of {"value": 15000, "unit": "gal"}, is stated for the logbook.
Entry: {"value": 868.6, "unit": "gal"}
